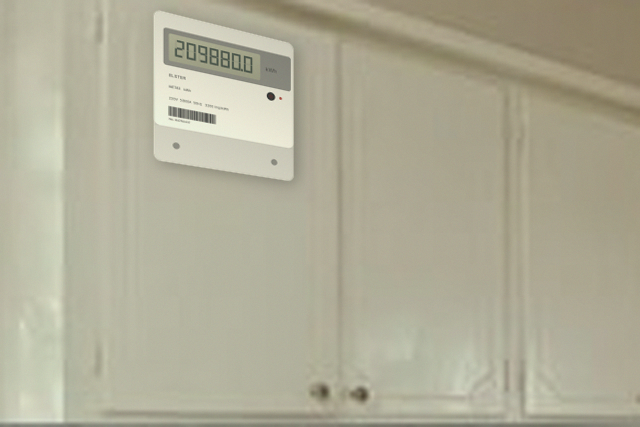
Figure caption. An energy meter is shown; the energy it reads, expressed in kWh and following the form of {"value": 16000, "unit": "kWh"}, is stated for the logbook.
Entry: {"value": 209880.0, "unit": "kWh"}
